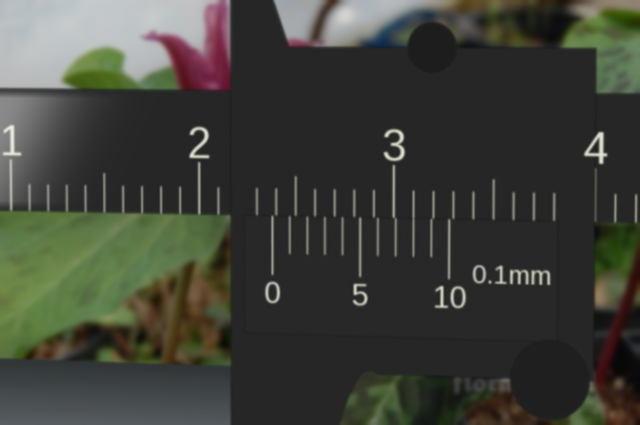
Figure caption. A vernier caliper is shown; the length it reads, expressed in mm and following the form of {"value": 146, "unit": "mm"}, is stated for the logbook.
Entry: {"value": 23.8, "unit": "mm"}
